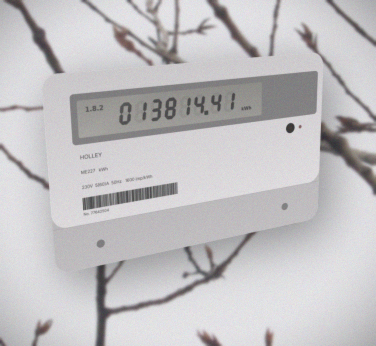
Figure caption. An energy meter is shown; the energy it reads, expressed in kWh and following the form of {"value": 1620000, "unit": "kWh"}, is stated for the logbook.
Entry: {"value": 13814.41, "unit": "kWh"}
